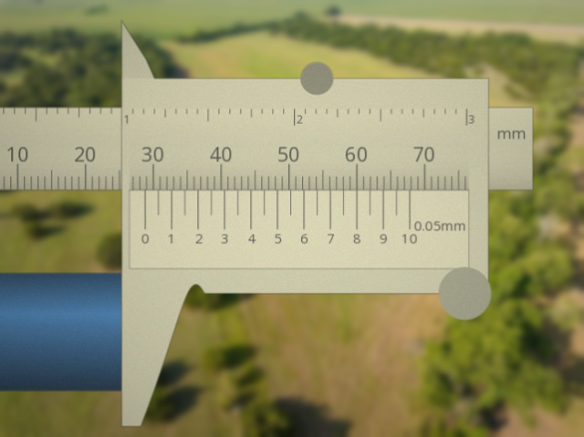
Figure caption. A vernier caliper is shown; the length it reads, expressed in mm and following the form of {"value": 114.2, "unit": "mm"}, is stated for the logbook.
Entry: {"value": 28.8, "unit": "mm"}
